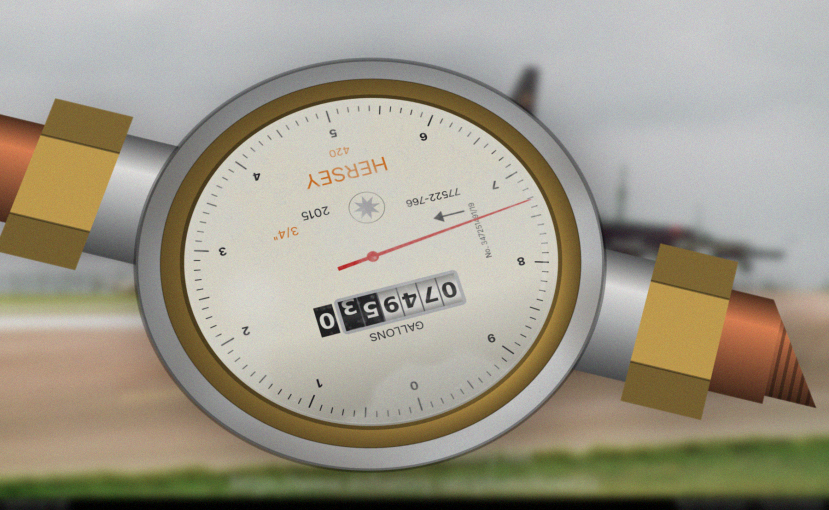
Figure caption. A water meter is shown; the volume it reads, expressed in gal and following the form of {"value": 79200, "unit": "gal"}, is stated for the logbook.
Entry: {"value": 749527.3, "unit": "gal"}
